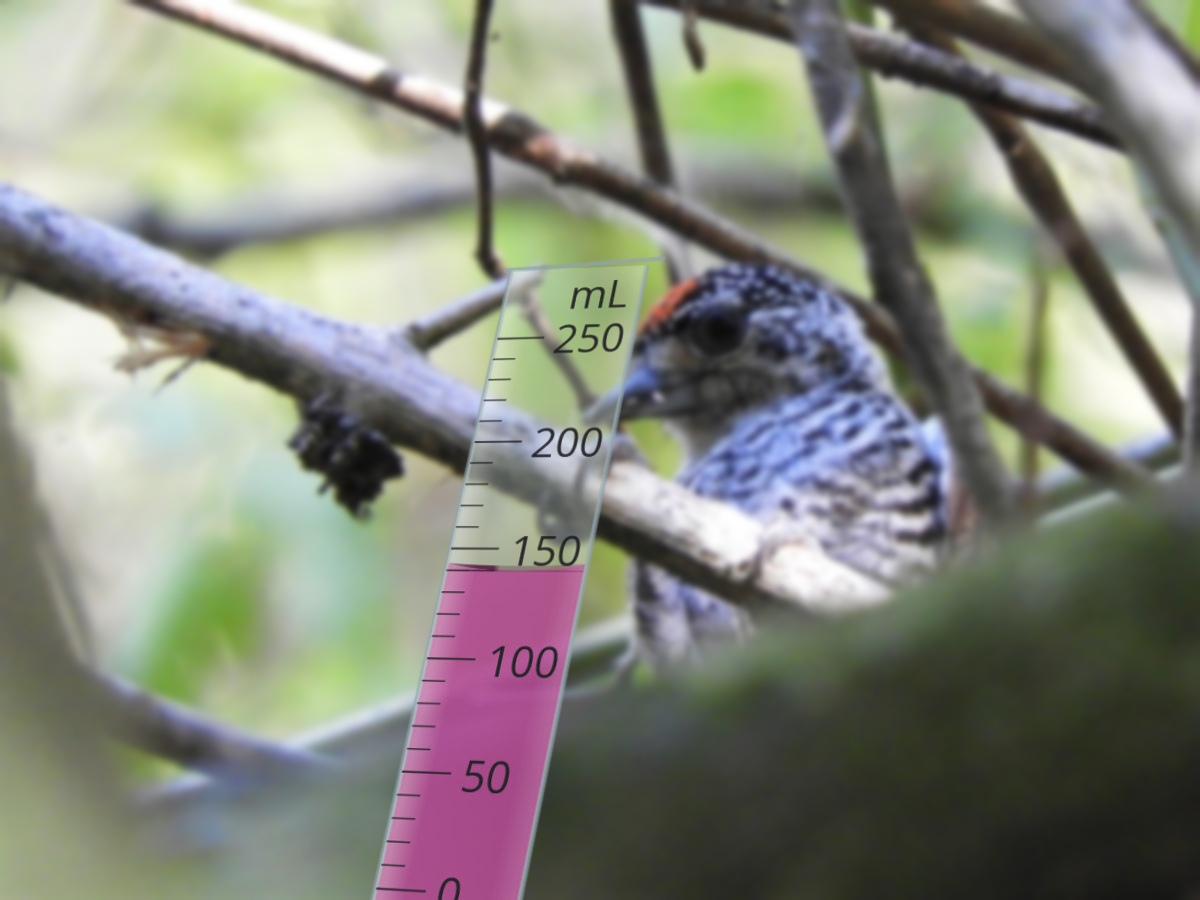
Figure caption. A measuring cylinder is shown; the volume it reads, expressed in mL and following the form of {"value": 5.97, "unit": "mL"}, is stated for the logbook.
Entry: {"value": 140, "unit": "mL"}
